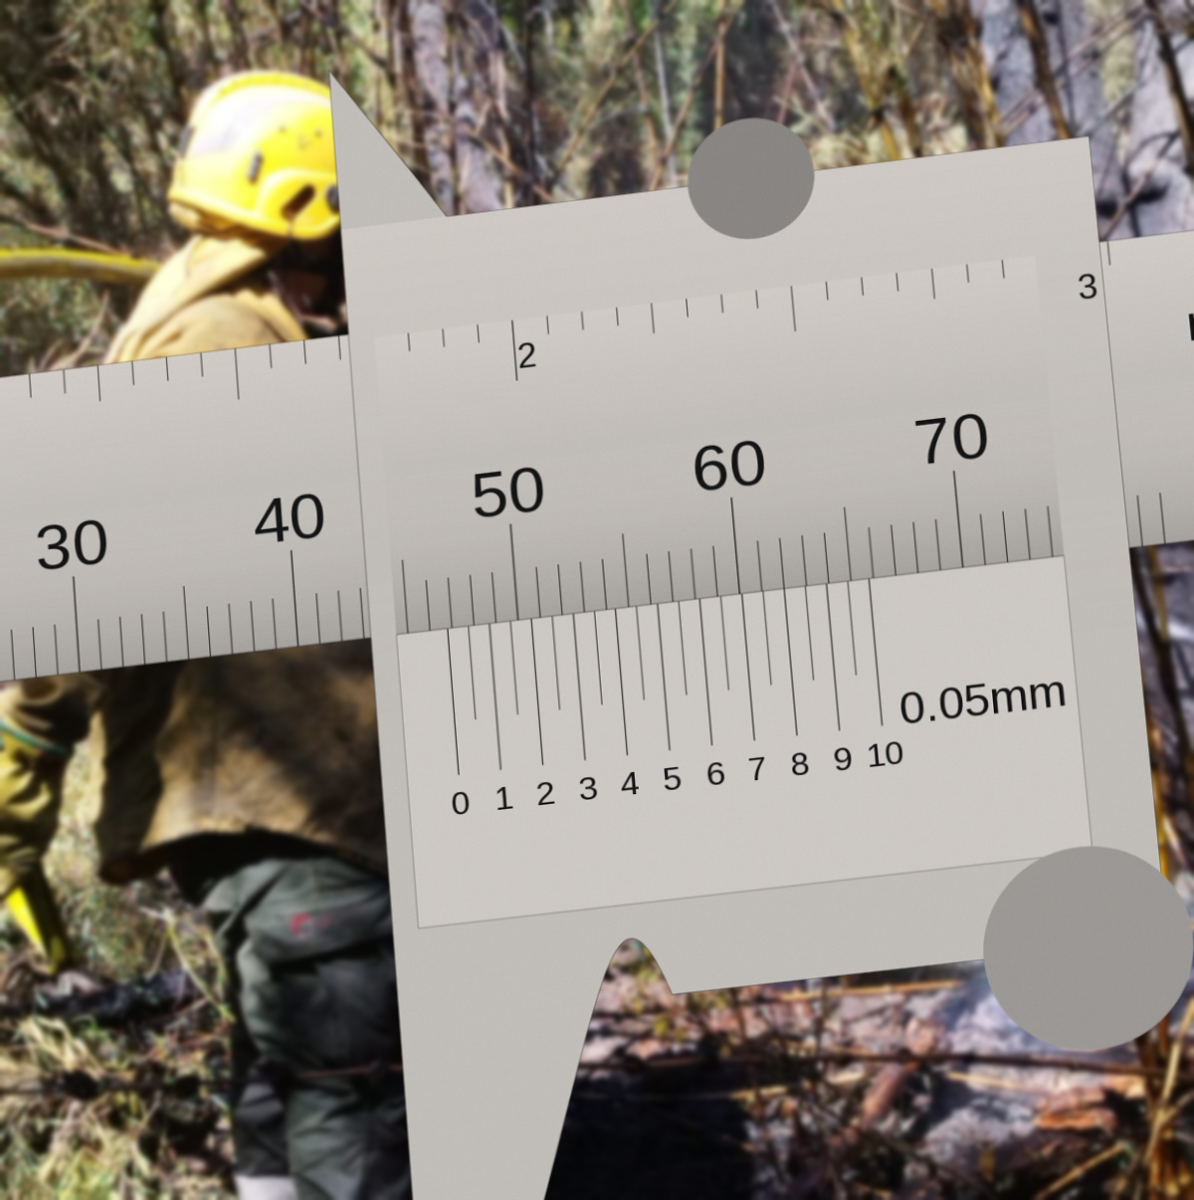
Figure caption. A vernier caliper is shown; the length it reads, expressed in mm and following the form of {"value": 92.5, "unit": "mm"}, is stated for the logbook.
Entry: {"value": 46.8, "unit": "mm"}
